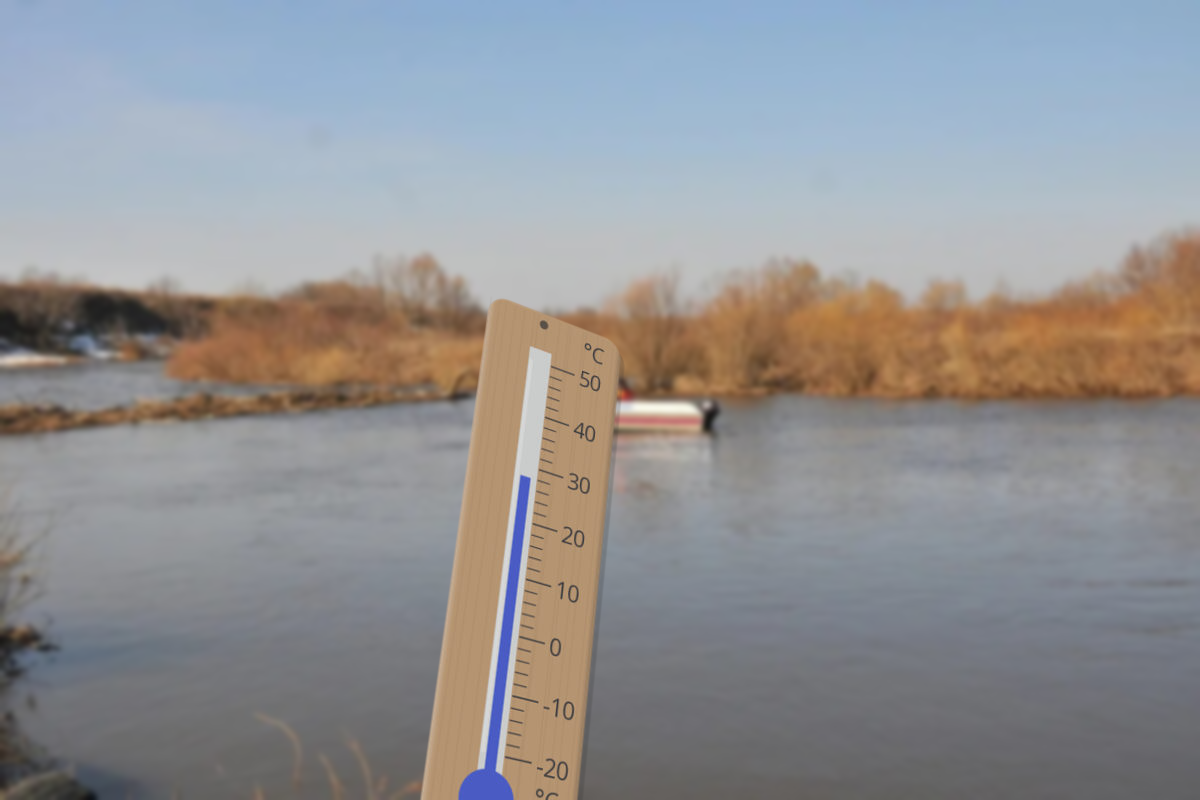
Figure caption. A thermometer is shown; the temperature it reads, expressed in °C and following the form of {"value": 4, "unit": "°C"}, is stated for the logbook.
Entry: {"value": 28, "unit": "°C"}
